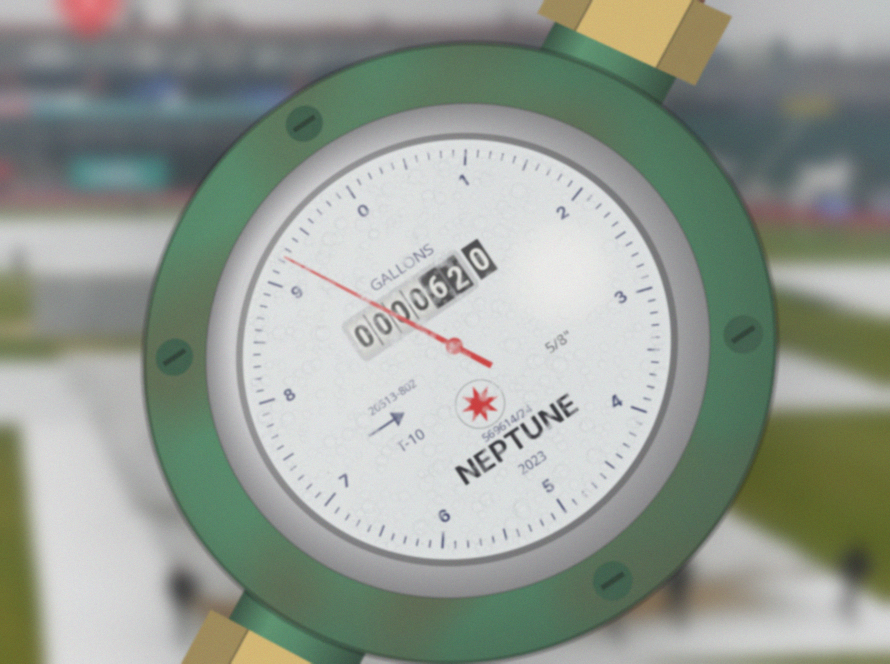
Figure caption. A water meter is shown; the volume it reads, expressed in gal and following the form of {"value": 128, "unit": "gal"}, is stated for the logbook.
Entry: {"value": 619.2, "unit": "gal"}
